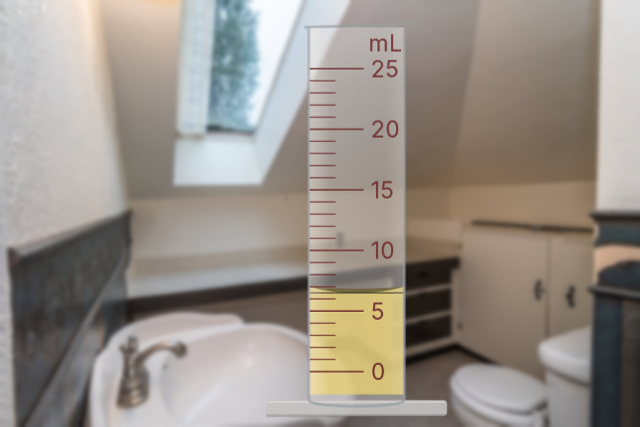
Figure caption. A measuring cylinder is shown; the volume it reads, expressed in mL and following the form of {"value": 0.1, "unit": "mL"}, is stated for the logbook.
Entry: {"value": 6.5, "unit": "mL"}
